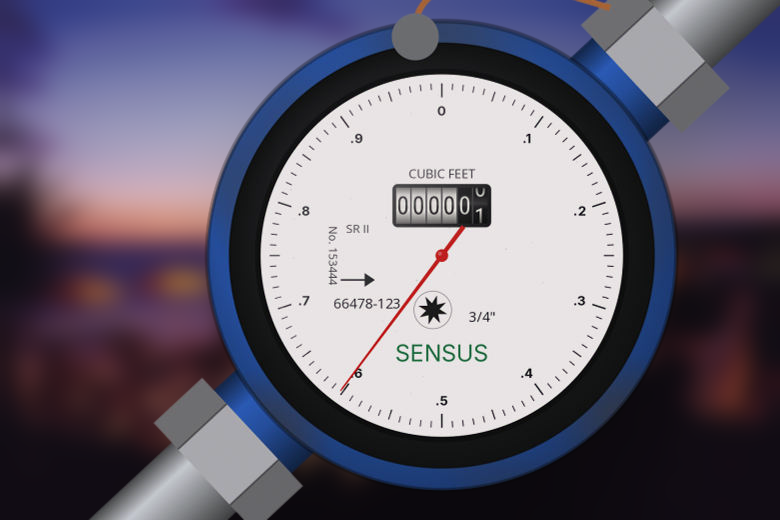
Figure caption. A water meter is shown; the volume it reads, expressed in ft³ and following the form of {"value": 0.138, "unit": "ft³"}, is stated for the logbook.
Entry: {"value": 0.60, "unit": "ft³"}
